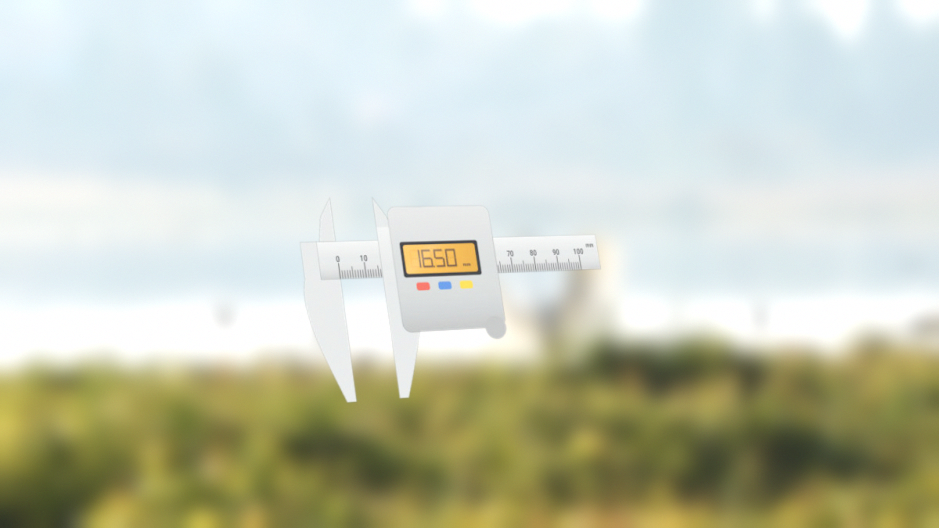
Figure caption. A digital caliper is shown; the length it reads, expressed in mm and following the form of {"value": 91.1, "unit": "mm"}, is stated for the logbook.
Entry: {"value": 16.50, "unit": "mm"}
